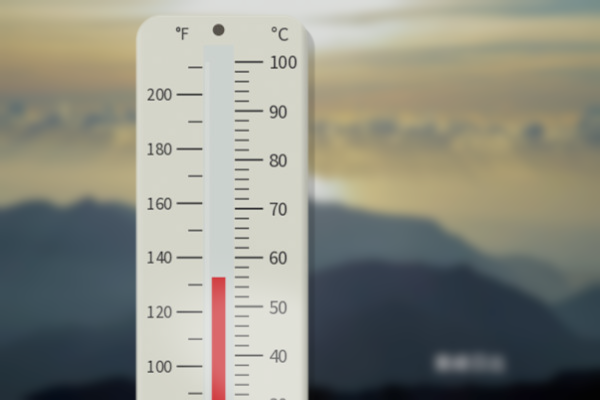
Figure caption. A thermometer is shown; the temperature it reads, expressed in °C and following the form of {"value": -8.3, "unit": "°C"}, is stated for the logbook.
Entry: {"value": 56, "unit": "°C"}
